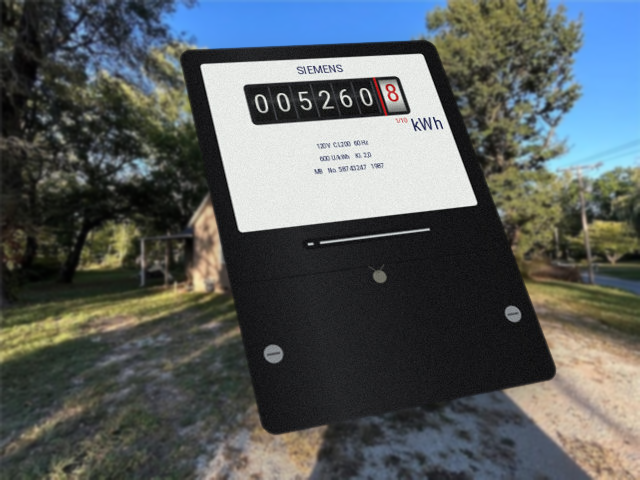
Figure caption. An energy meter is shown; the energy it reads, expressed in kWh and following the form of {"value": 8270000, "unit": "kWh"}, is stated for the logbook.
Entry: {"value": 5260.8, "unit": "kWh"}
